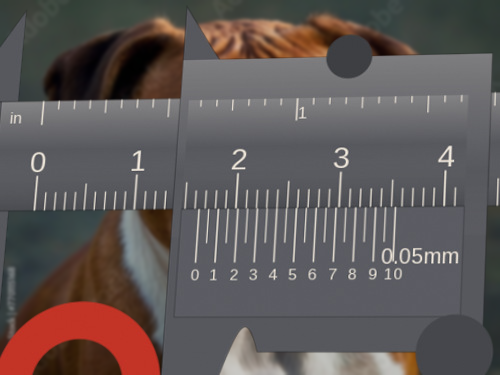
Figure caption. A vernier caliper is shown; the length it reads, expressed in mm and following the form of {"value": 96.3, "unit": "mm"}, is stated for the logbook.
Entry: {"value": 16.4, "unit": "mm"}
